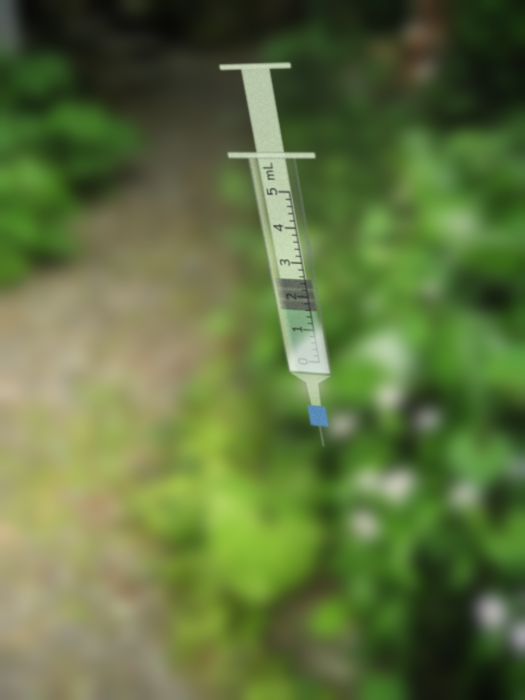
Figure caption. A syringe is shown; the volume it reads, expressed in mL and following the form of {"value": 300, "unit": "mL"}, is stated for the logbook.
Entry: {"value": 1.6, "unit": "mL"}
